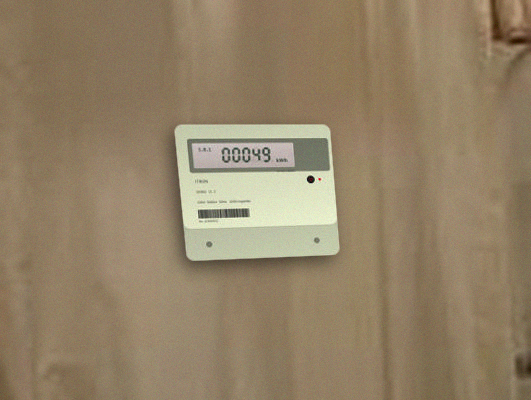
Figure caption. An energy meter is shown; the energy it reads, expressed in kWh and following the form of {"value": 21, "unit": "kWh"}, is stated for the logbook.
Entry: {"value": 49, "unit": "kWh"}
